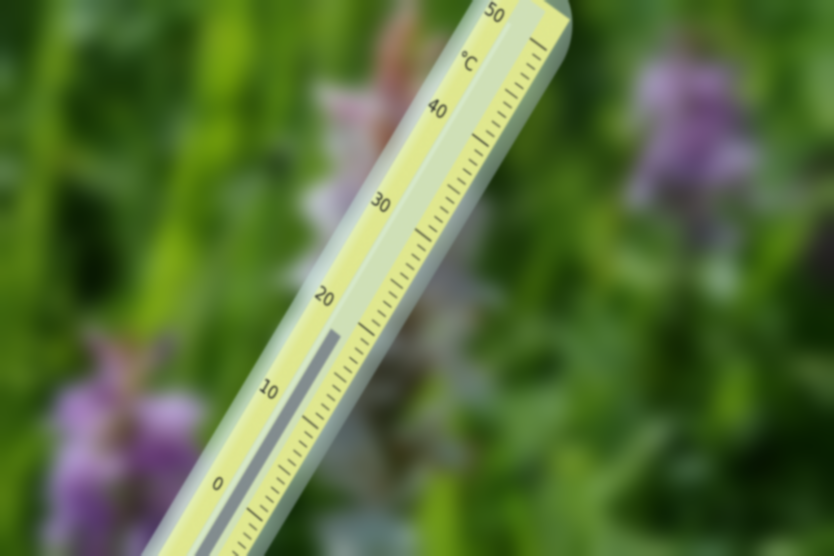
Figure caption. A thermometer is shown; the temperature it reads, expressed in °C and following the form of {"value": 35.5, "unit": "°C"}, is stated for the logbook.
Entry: {"value": 18, "unit": "°C"}
